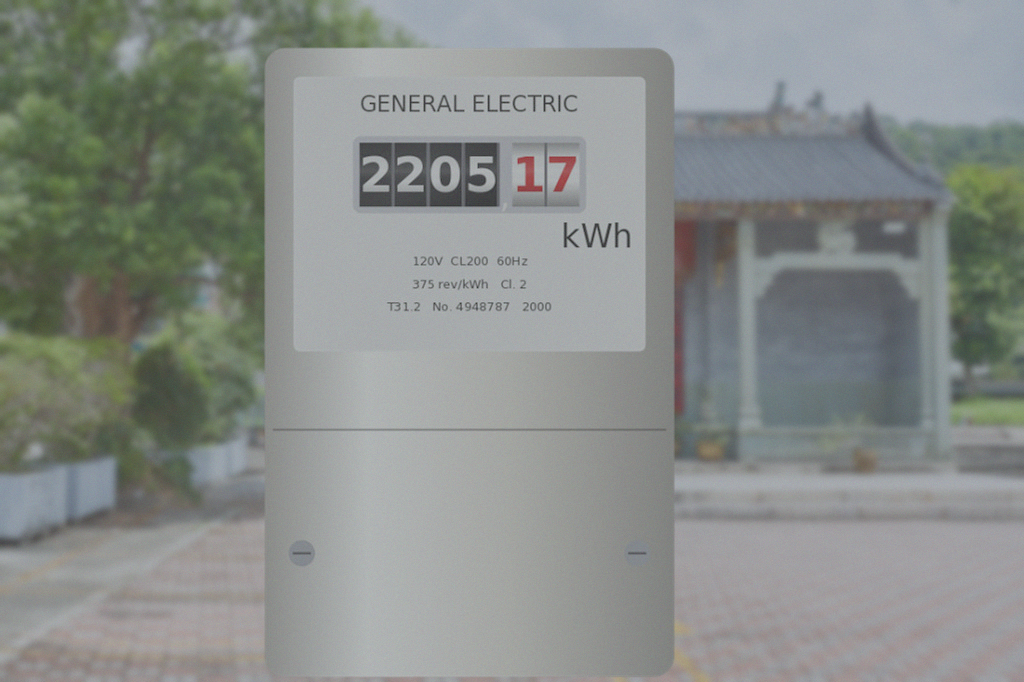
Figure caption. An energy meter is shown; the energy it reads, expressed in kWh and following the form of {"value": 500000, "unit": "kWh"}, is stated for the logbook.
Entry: {"value": 2205.17, "unit": "kWh"}
